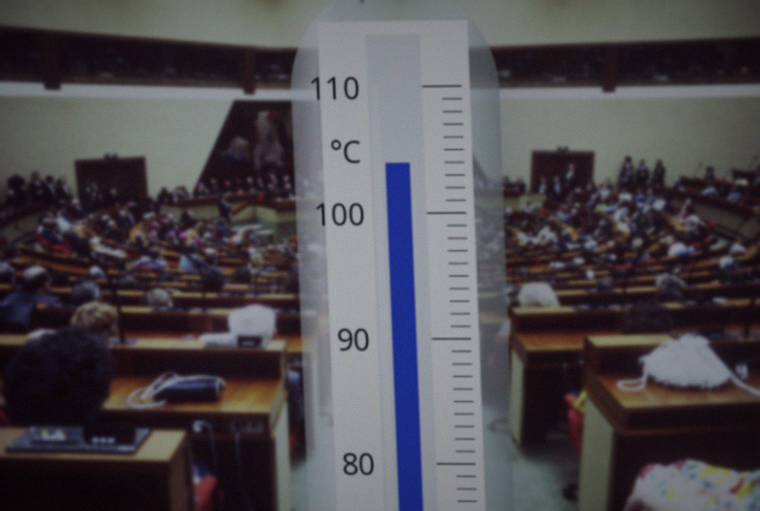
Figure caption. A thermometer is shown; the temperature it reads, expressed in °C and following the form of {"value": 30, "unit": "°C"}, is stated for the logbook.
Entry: {"value": 104, "unit": "°C"}
